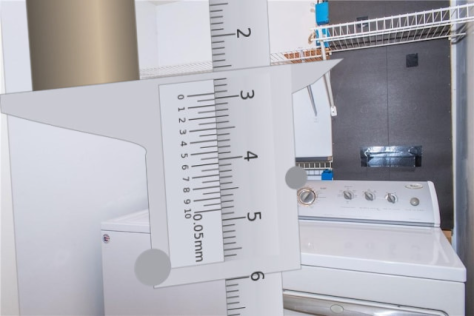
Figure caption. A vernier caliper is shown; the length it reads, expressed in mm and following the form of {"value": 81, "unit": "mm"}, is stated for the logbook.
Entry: {"value": 29.2, "unit": "mm"}
